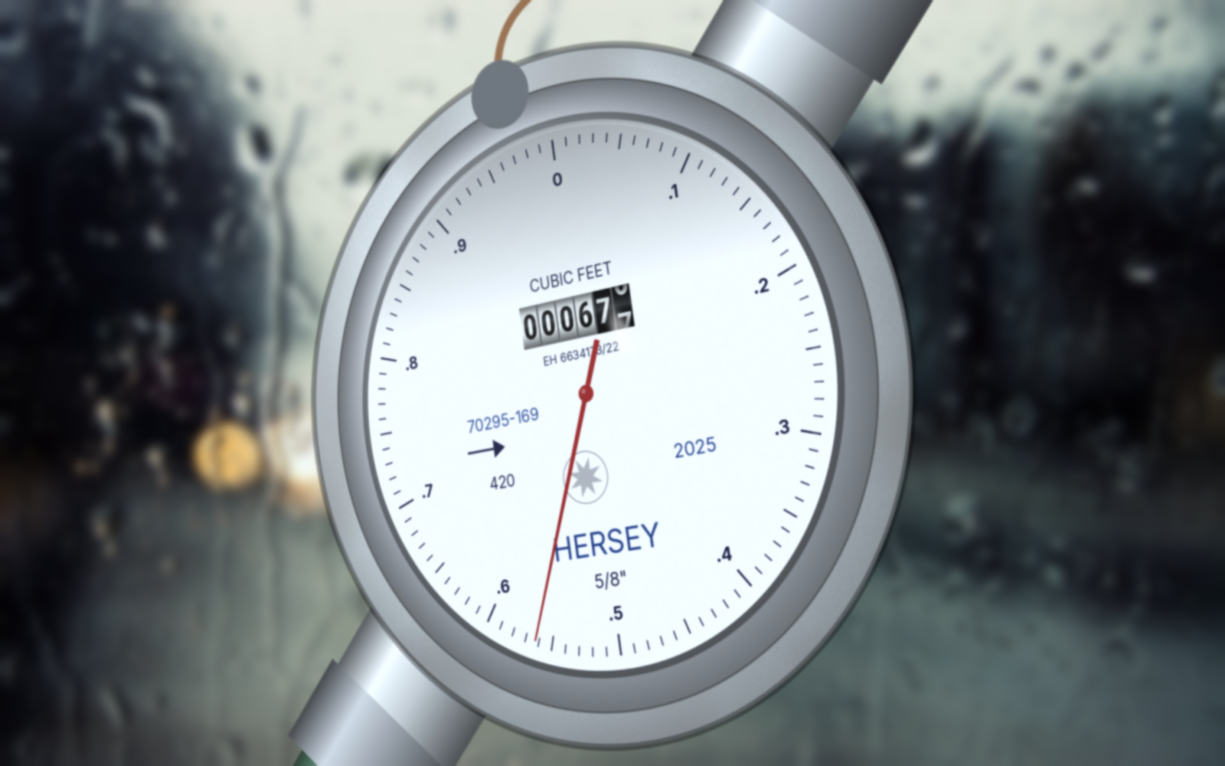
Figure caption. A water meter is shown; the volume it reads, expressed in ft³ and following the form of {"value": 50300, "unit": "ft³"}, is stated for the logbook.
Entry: {"value": 676.56, "unit": "ft³"}
